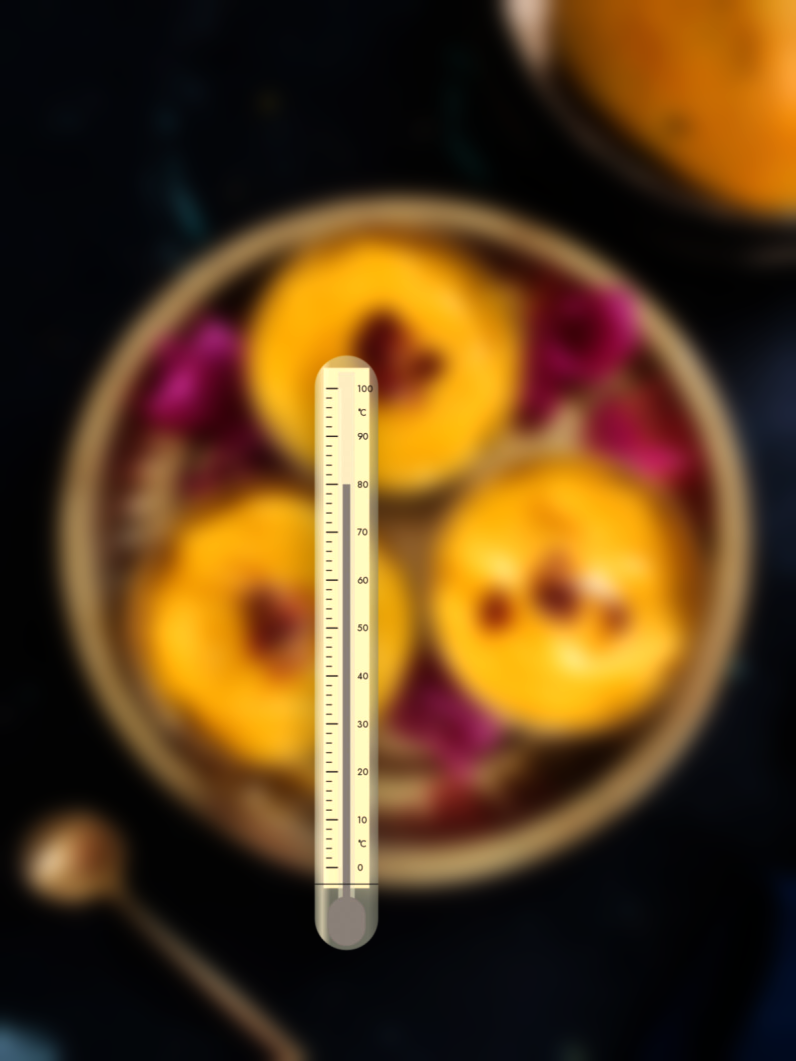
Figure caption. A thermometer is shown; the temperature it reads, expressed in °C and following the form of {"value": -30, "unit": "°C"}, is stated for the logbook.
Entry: {"value": 80, "unit": "°C"}
